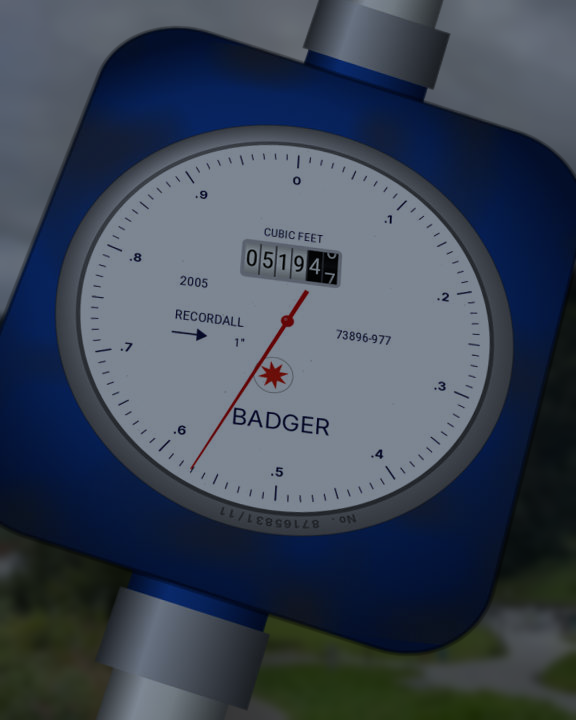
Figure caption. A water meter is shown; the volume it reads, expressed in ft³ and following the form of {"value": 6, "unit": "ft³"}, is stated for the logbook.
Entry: {"value": 51946.57, "unit": "ft³"}
